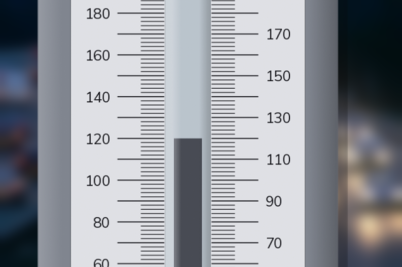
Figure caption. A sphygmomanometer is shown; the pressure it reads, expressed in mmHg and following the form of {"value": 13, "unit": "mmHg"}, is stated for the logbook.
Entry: {"value": 120, "unit": "mmHg"}
